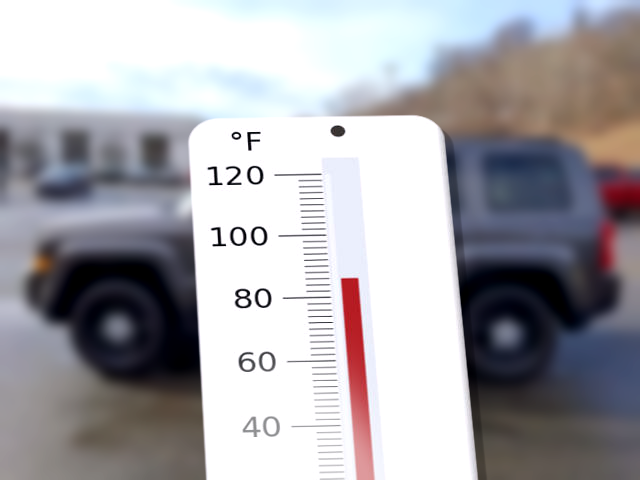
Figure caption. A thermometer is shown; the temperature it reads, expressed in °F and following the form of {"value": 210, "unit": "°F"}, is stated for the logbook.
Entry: {"value": 86, "unit": "°F"}
